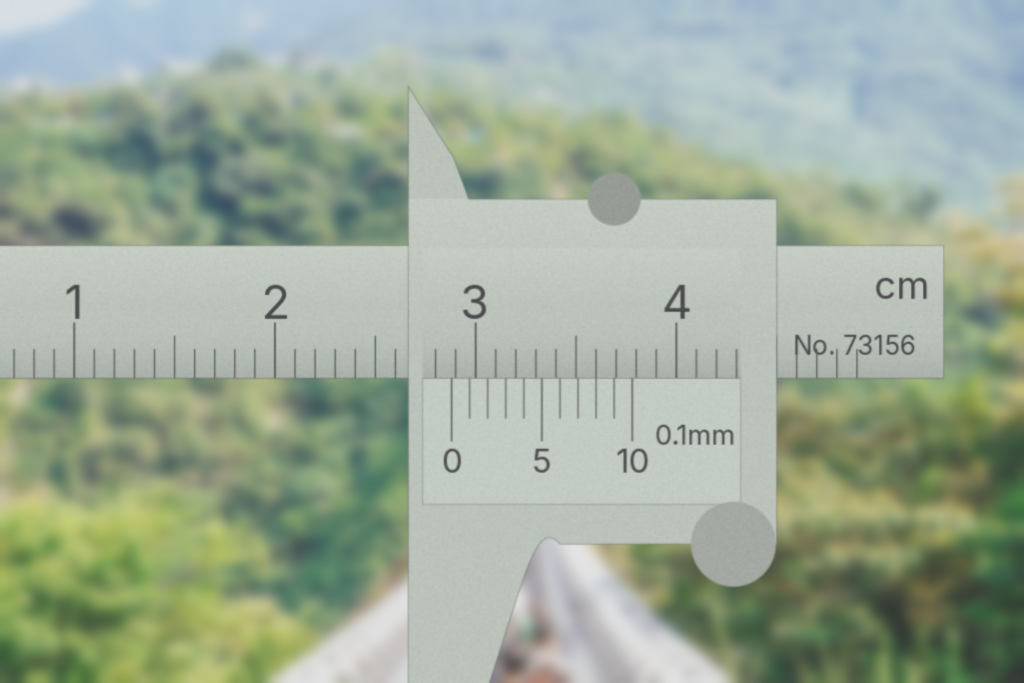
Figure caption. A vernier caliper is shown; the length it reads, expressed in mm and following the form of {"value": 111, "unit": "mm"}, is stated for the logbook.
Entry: {"value": 28.8, "unit": "mm"}
